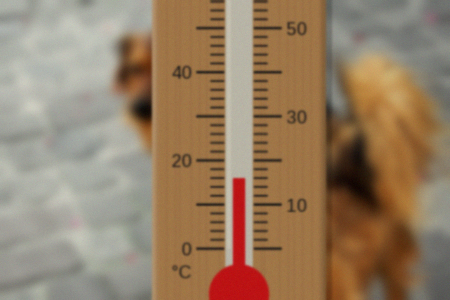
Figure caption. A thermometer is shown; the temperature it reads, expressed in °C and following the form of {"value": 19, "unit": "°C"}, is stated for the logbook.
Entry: {"value": 16, "unit": "°C"}
